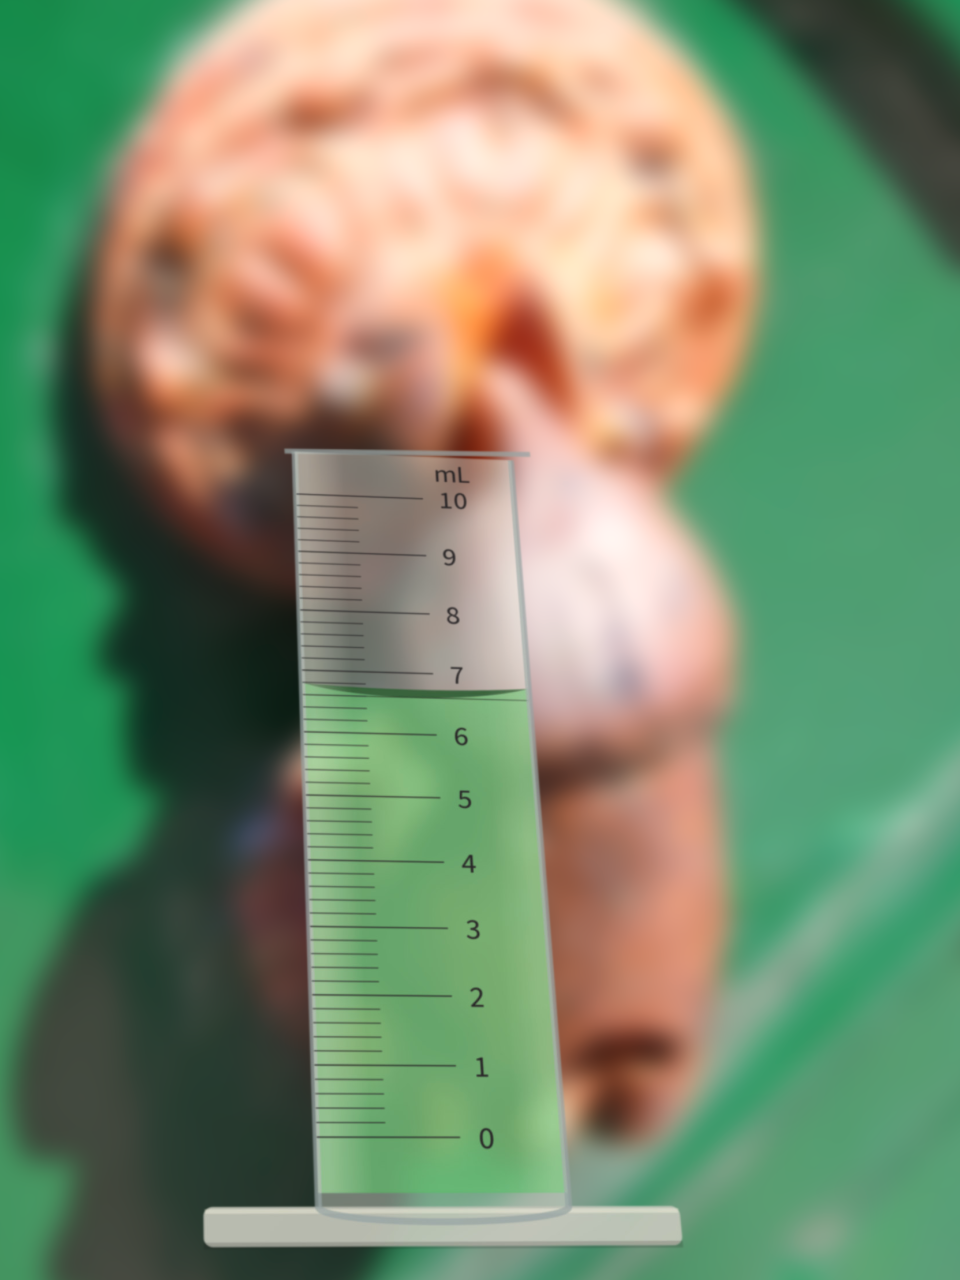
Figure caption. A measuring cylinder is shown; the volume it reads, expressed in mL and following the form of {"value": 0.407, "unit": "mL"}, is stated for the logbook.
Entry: {"value": 6.6, "unit": "mL"}
